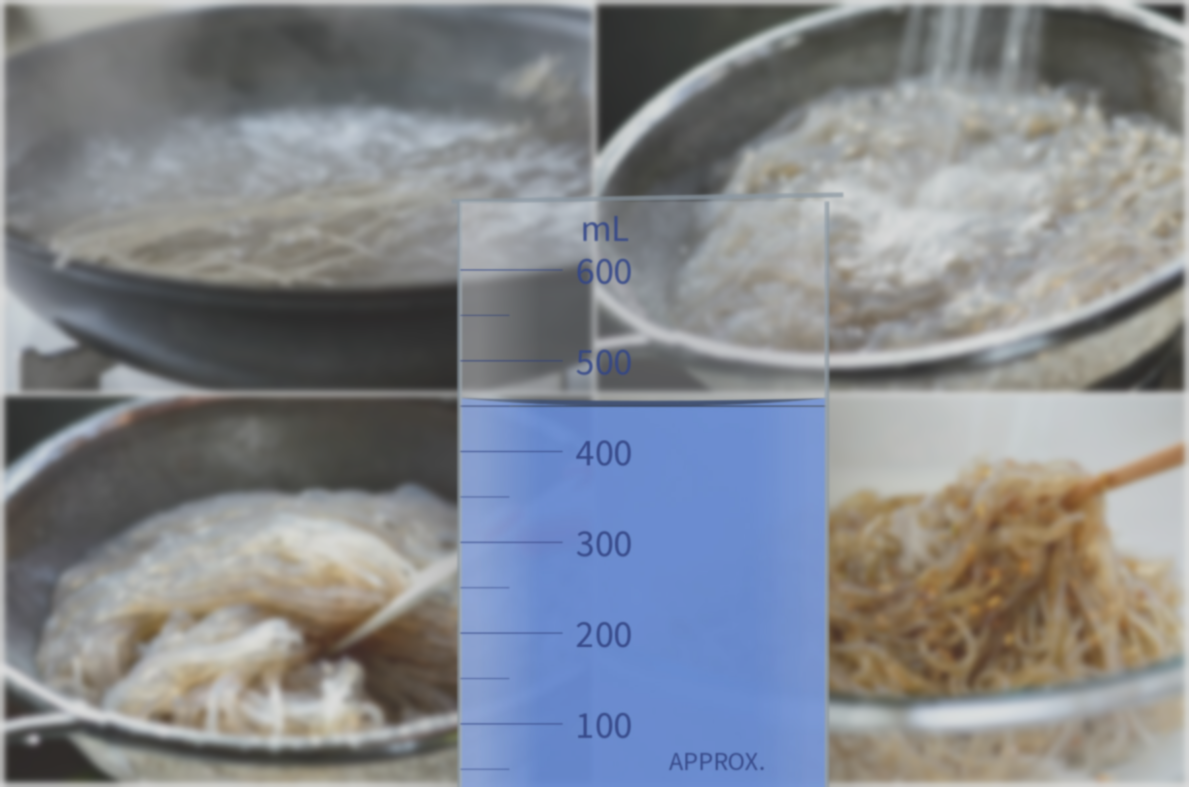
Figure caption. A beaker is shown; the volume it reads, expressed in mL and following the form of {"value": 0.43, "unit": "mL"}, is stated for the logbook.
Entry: {"value": 450, "unit": "mL"}
